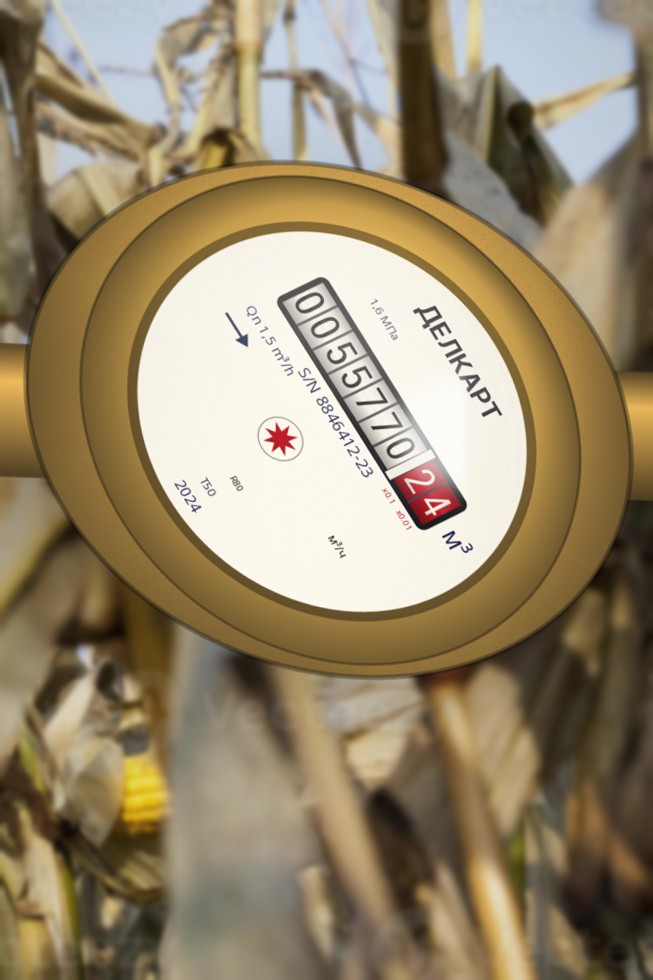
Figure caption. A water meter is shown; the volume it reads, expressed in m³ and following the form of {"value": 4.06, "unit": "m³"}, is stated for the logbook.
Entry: {"value": 55770.24, "unit": "m³"}
